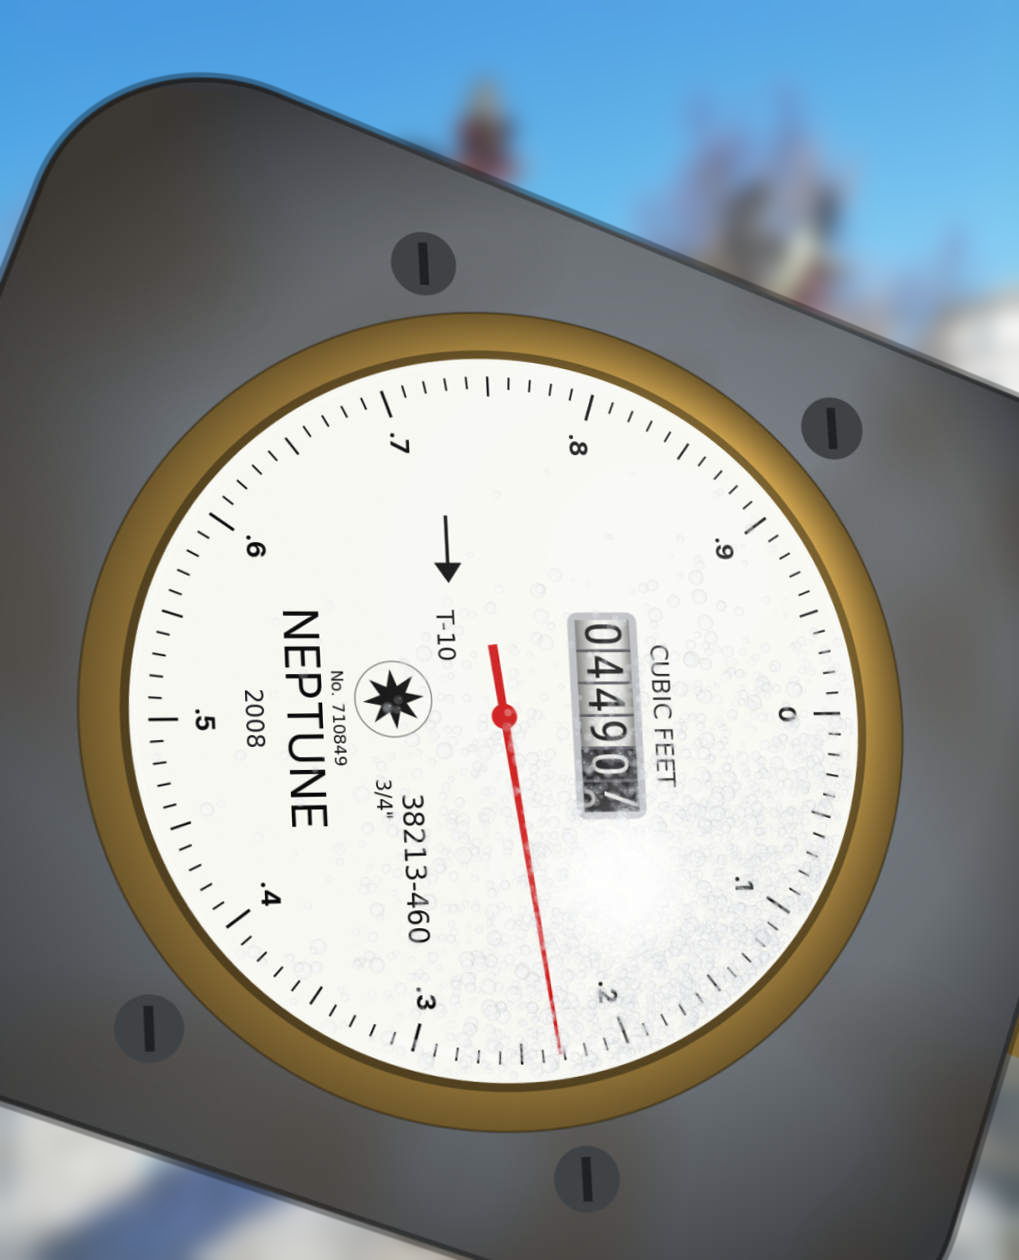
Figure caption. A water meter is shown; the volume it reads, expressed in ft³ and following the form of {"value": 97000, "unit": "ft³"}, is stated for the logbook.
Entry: {"value": 44907.23, "unit": "ft³"}
